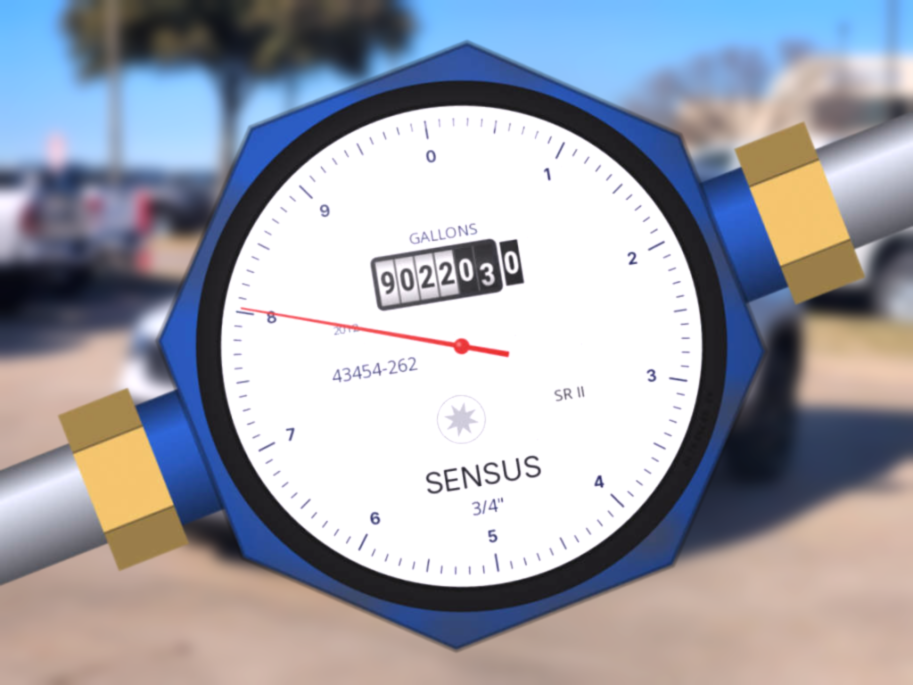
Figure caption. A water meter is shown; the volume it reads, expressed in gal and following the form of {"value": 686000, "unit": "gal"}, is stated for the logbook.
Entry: {"value": 9022028.0, "unit": "gal"}
